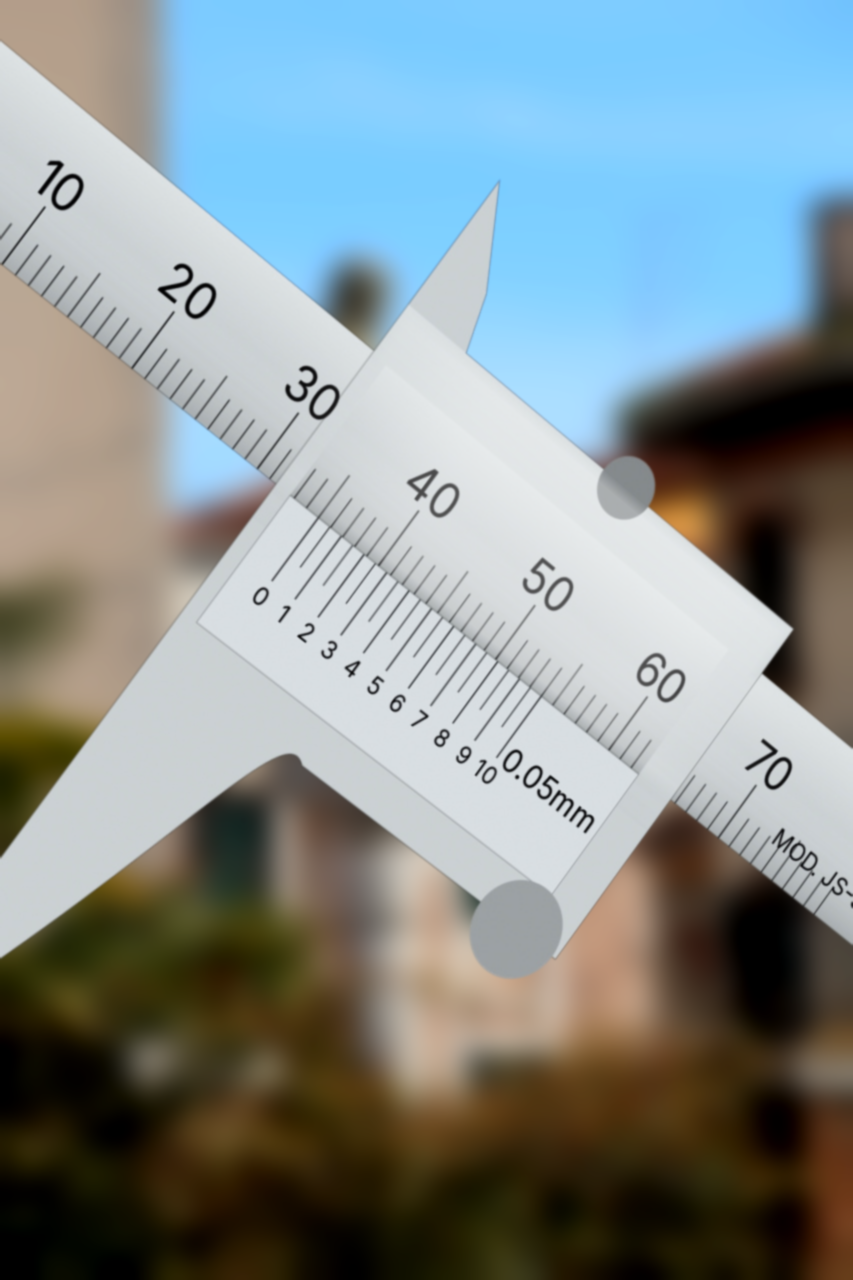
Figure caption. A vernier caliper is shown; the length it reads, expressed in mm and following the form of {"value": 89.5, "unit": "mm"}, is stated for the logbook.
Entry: {"value": 35.0, "unit": "mm"}
